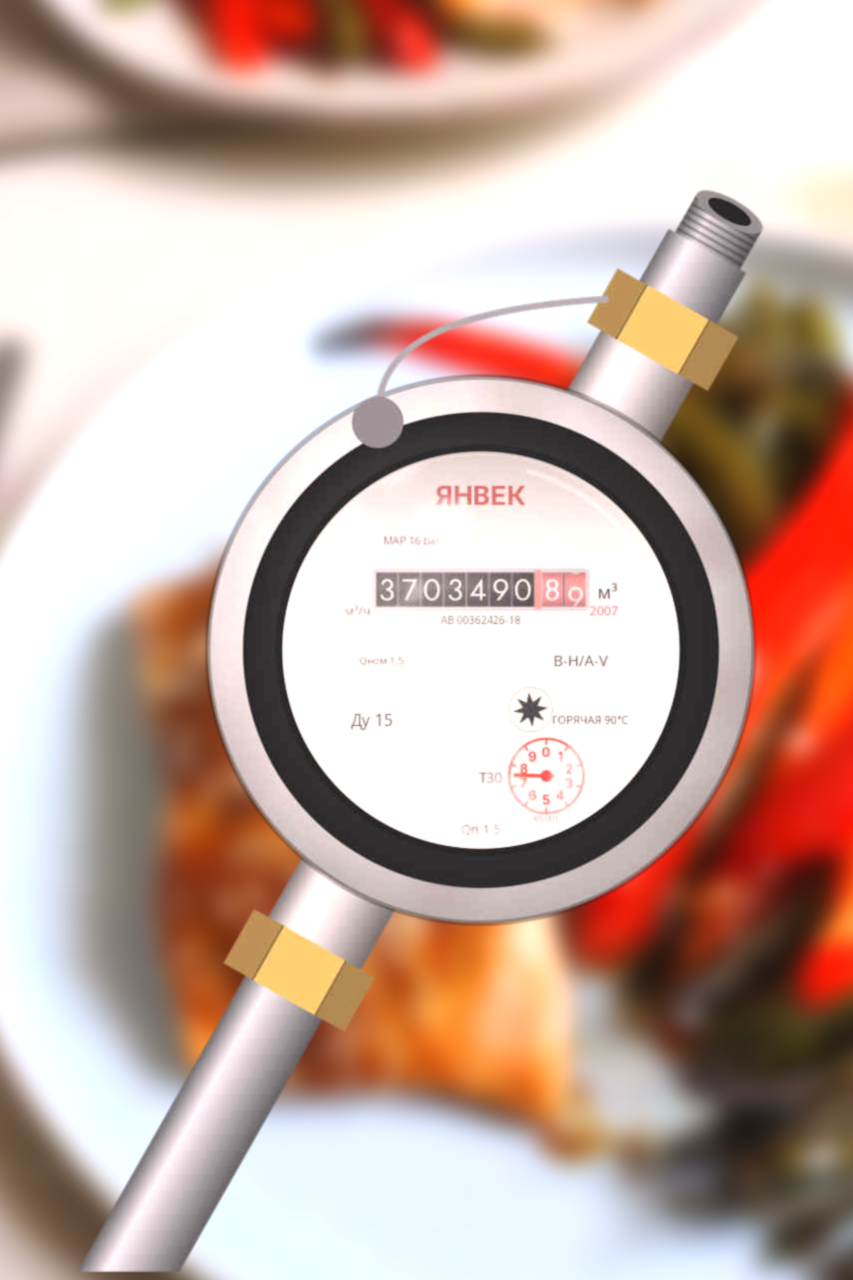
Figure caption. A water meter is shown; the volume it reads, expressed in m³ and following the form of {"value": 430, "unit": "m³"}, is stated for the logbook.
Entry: {"value": 3703490.887, "unit": "m³"}
